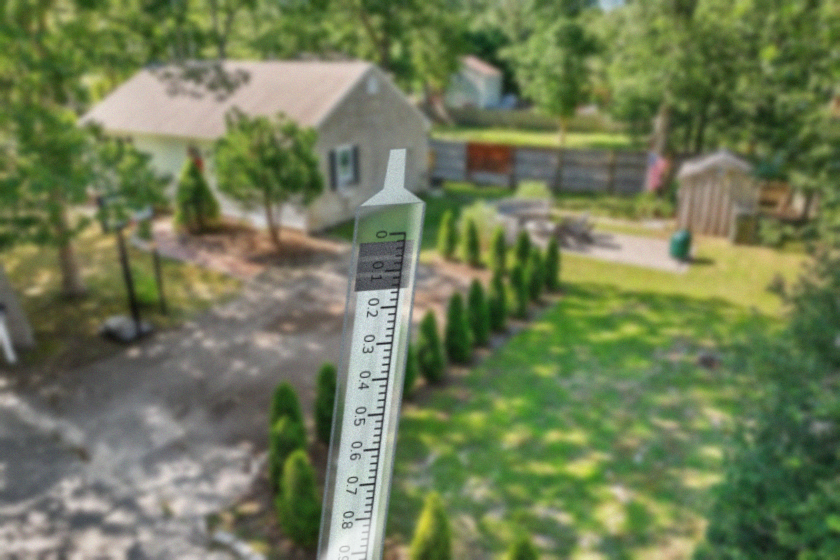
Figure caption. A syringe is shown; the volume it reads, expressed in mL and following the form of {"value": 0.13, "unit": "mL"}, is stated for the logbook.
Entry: {"value": 0.02, "unit": "mL"}
